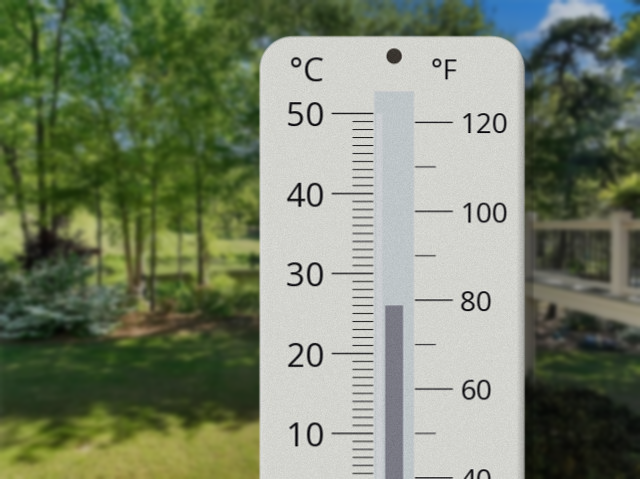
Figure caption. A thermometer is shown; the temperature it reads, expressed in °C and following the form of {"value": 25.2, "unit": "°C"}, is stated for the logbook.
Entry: {"value": 26, "unit": "°C"}
